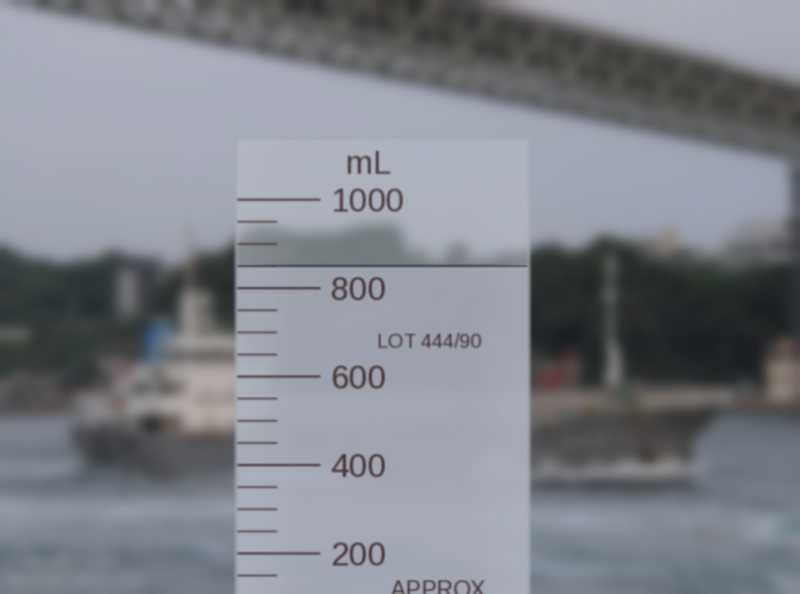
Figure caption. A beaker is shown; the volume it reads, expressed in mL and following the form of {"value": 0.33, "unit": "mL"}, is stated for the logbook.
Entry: {"value": 850, "unit": "mL"}
